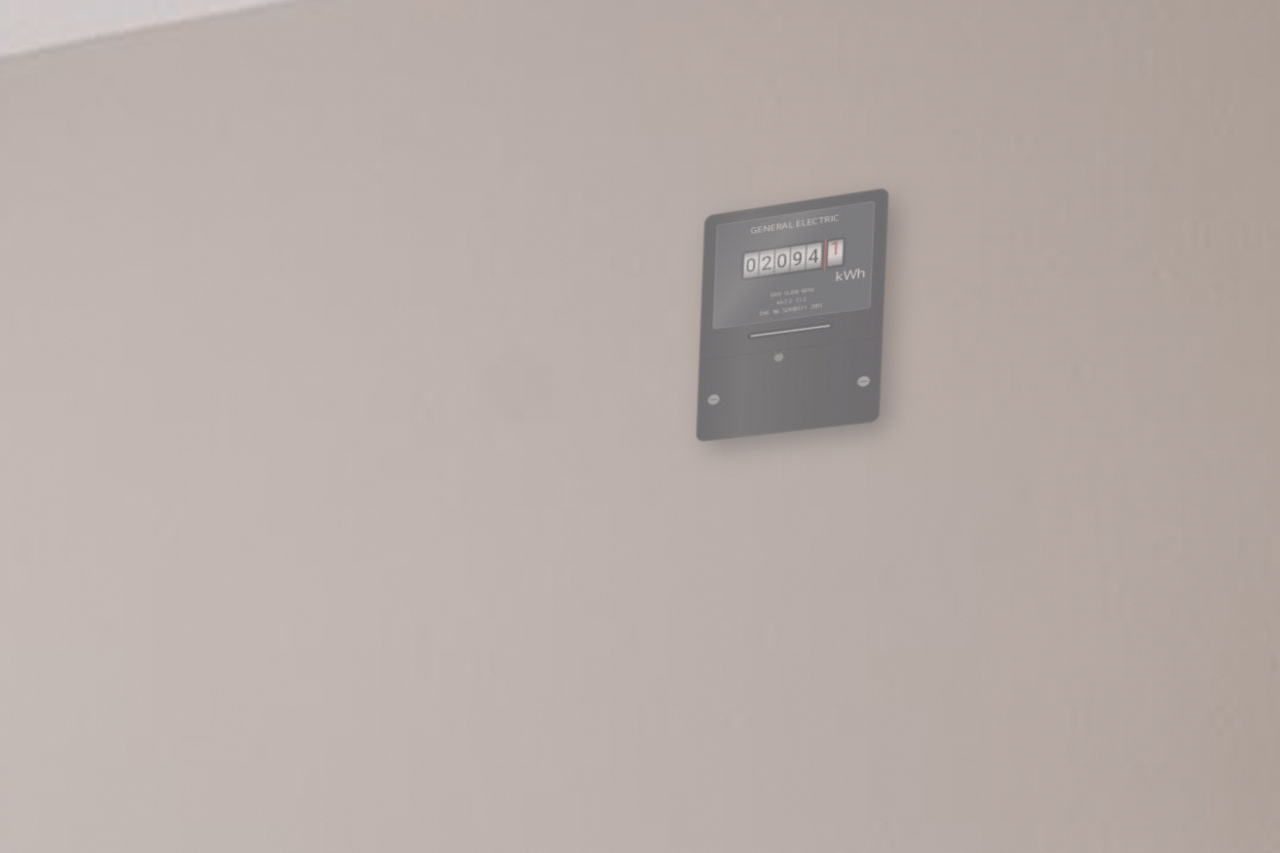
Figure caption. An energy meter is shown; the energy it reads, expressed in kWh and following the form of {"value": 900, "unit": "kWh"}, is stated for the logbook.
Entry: {"value": 2094.1, "unit": "kWh"}
